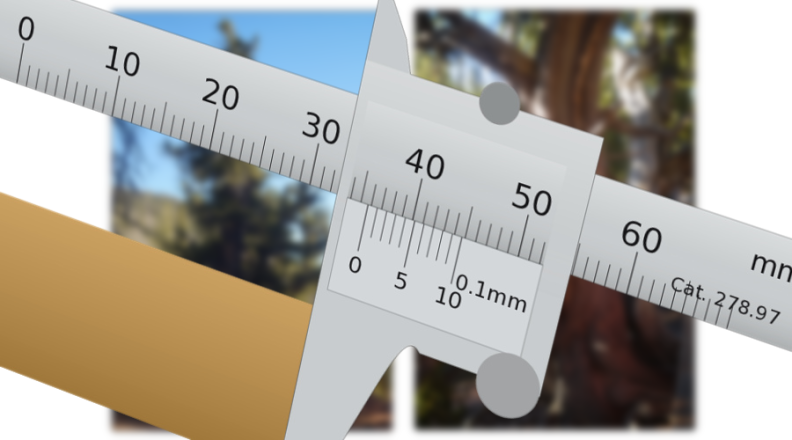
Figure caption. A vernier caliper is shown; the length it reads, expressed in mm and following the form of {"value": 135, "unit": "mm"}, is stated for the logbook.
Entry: {"value": 35.7, "unit": "mm"}
